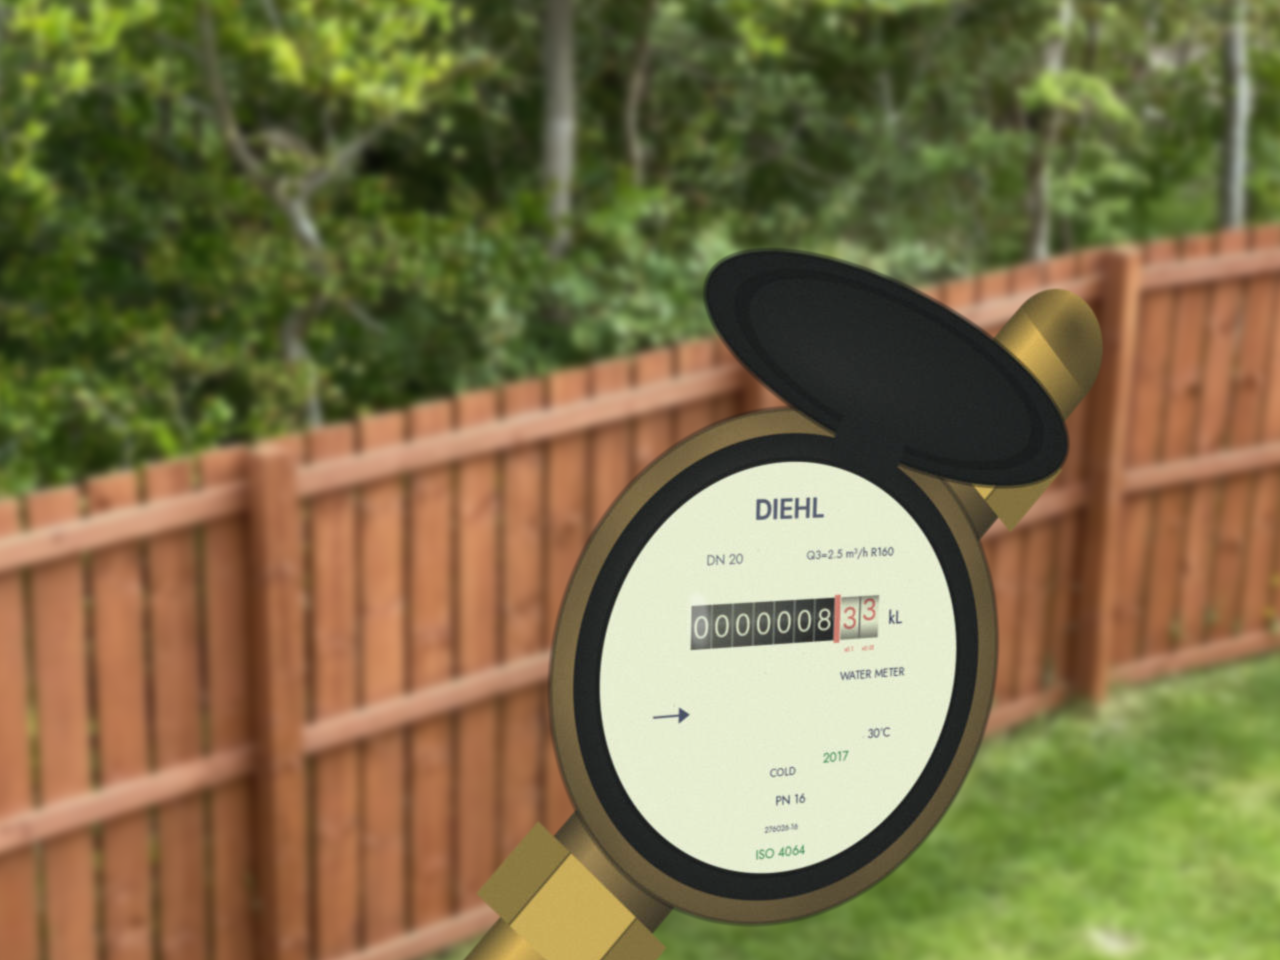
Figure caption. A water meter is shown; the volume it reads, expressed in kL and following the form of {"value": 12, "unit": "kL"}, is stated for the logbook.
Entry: {"value": 8.33, "unit": "kL"}
